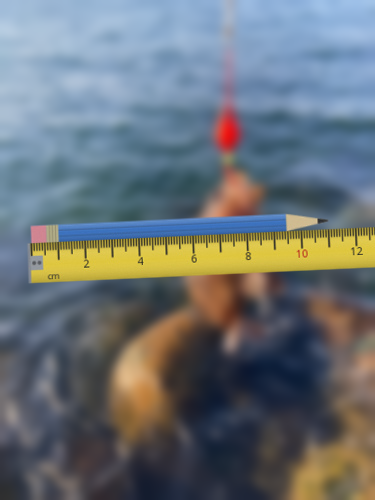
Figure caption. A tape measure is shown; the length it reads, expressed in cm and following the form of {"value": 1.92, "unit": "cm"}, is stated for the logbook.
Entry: {"value": 11, "unit": "cm"}
